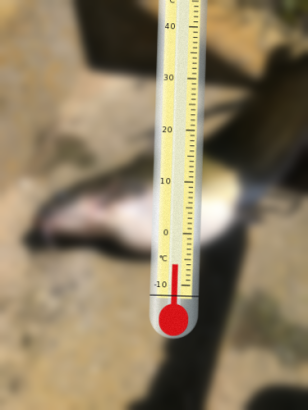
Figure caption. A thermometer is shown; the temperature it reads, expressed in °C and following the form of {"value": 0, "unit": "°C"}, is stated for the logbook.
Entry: {"value": -6, "unit": "°C"}
